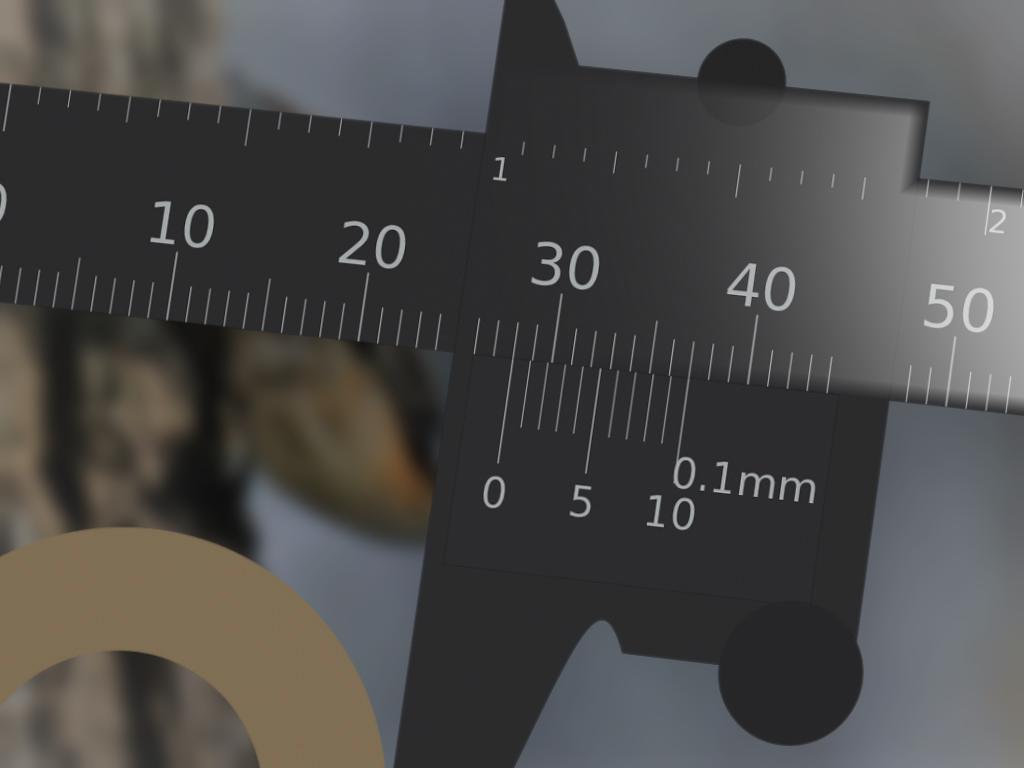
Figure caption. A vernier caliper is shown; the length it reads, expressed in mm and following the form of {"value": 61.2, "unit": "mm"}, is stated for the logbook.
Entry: {"value": 28.0, "unit": "mm"}
